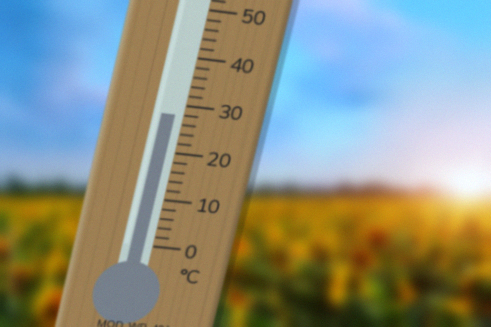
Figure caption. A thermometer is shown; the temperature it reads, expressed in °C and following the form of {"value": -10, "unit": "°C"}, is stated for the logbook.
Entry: {"value": 28, "unit": "°C"}
